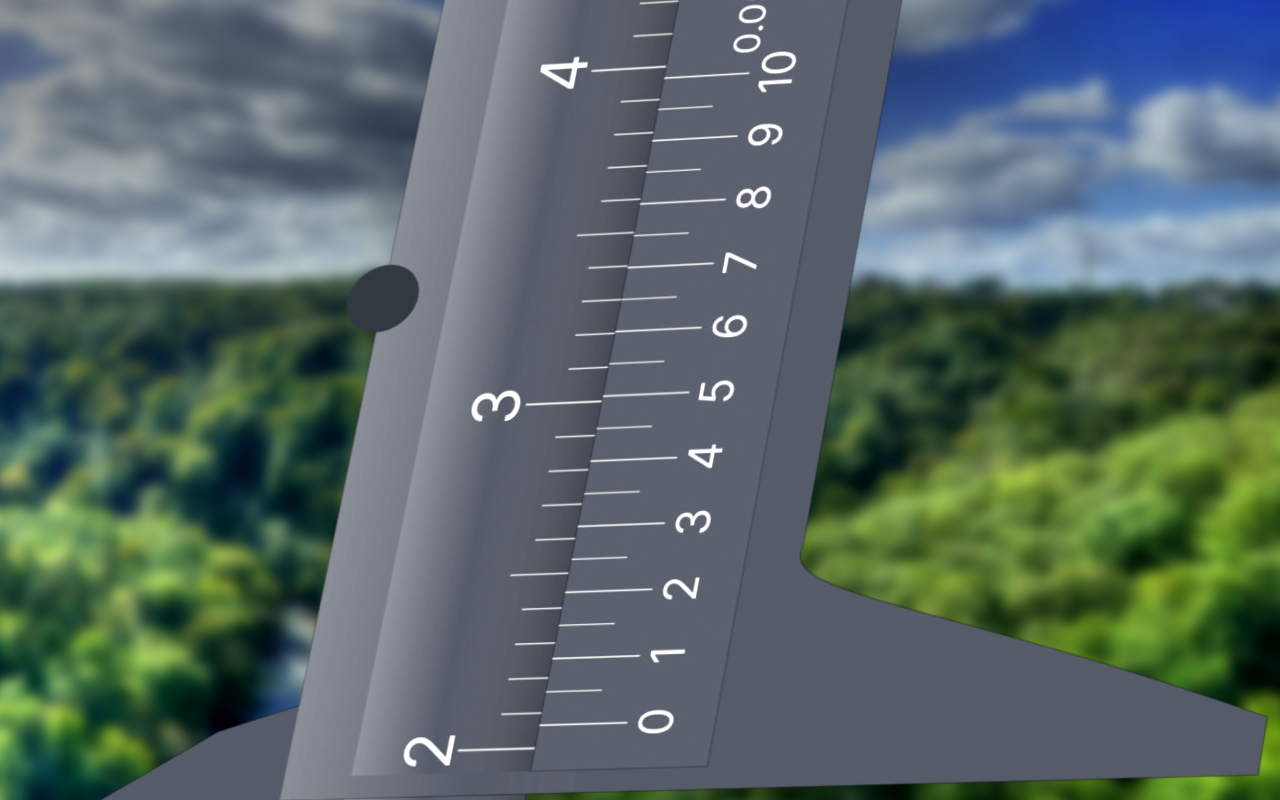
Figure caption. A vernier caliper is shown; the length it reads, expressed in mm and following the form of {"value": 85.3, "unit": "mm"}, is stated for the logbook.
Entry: {"value": 20.65, "unit": "mm"}
